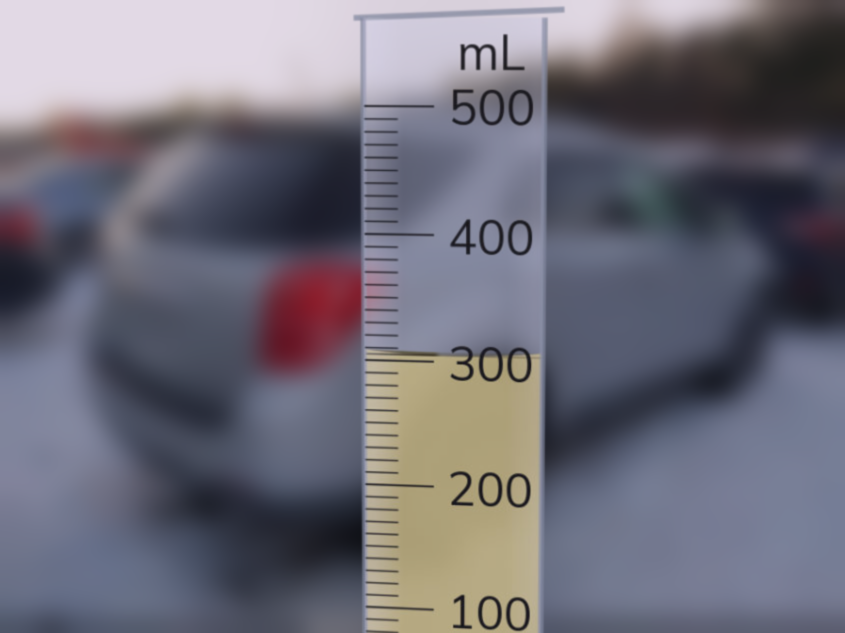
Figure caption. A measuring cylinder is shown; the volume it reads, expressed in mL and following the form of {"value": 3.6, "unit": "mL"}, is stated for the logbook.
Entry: {"value": 305, "unit": "mL"}
